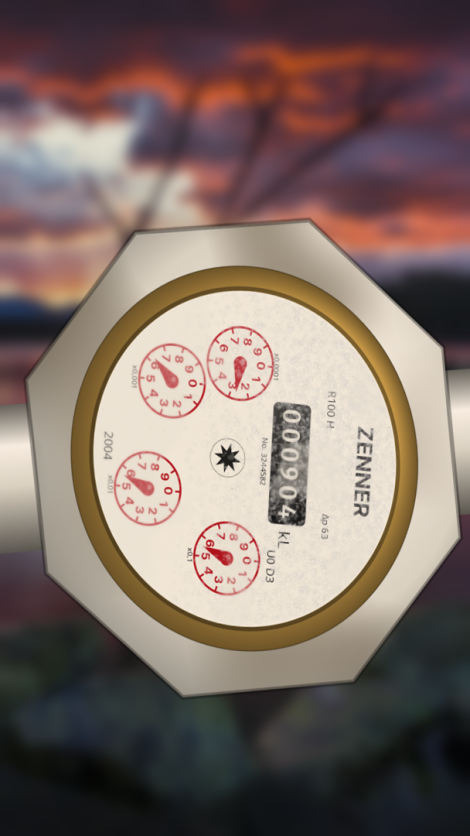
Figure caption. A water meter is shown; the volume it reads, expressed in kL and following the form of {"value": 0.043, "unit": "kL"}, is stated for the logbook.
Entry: {"value": 904.5562, "unit": "kL"}
